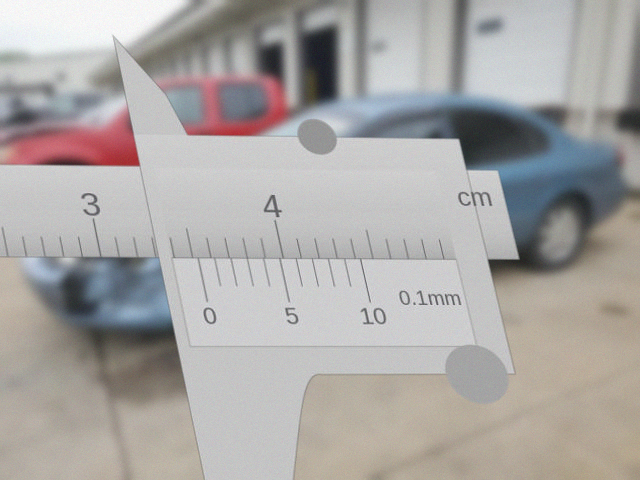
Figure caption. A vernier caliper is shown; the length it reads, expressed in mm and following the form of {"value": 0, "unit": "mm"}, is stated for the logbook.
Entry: {"value": 35.3, "unit": "mm"}
